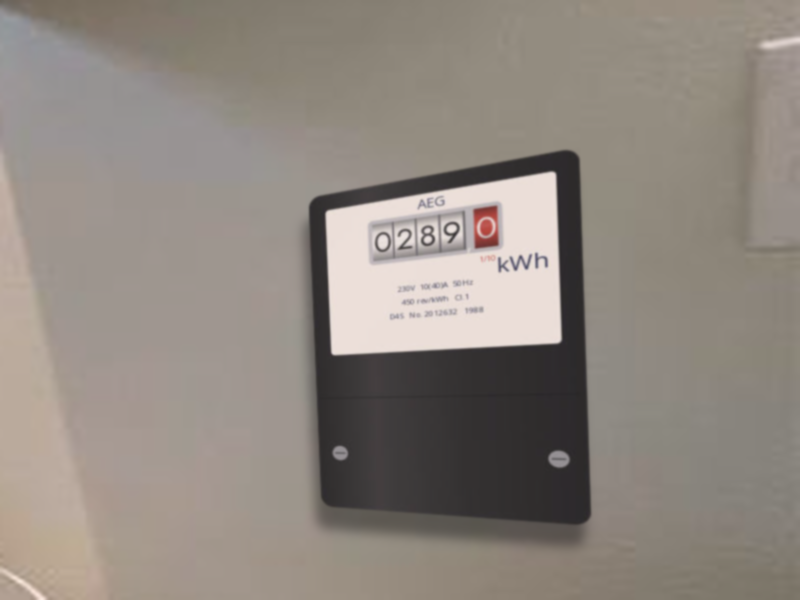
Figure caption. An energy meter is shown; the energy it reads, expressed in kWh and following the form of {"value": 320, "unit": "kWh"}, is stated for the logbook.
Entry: {"value": 289.0, "unit": "kWh"}
